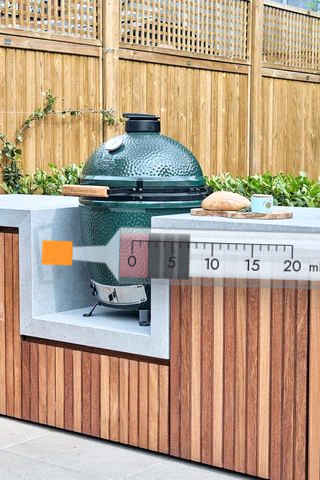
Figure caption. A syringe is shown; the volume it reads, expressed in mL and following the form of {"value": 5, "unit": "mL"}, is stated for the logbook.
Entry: {"value": 2, "unit": "mL"}
